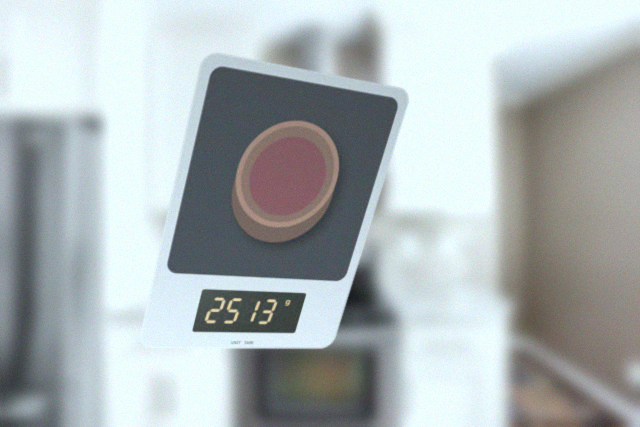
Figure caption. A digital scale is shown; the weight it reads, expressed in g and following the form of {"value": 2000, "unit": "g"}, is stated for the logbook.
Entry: {"value": 2513, "unit": "g"}
